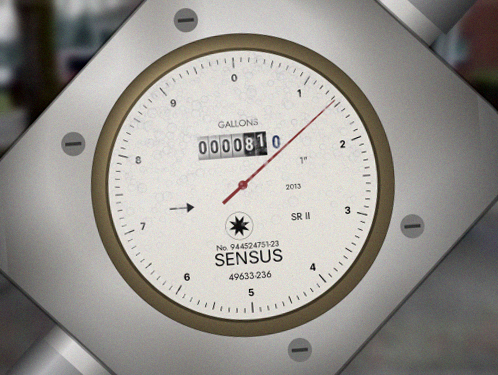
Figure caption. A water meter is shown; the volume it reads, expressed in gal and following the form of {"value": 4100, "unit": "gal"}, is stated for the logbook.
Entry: {"value": 811.4, "unit": "gal"}
